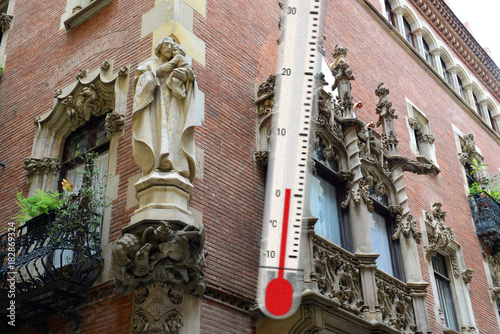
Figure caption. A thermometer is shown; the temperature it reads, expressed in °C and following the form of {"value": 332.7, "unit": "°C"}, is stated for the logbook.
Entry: {"value": 1, "unit": "°C"}
